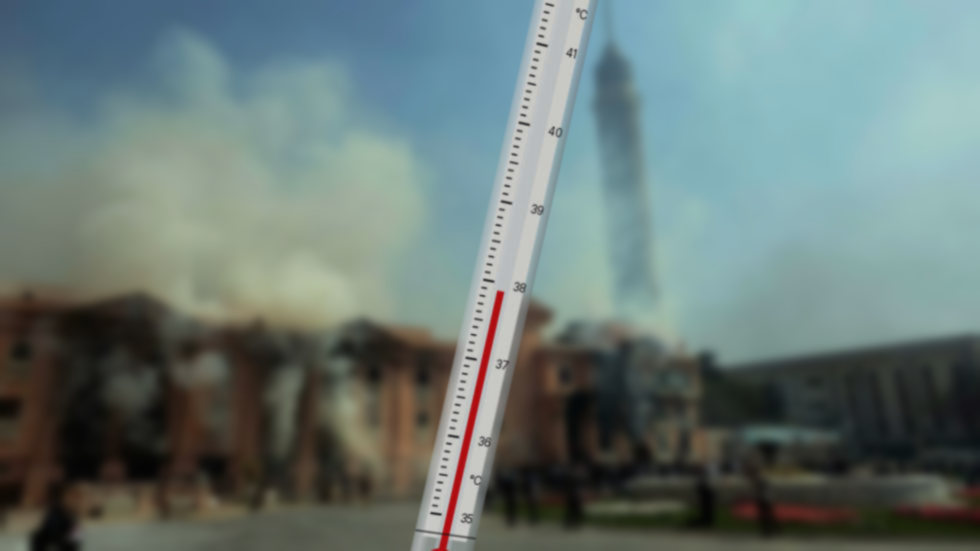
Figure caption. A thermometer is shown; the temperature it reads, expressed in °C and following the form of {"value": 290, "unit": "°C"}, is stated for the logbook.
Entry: {"value": 37.9, "unit": "°C"}
